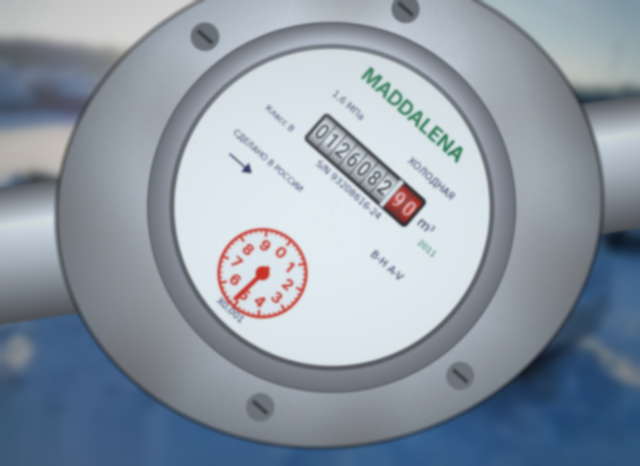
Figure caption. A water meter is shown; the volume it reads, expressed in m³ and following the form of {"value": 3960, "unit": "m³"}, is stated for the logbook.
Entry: {"value": 126082.905, "unit": "m³"}
